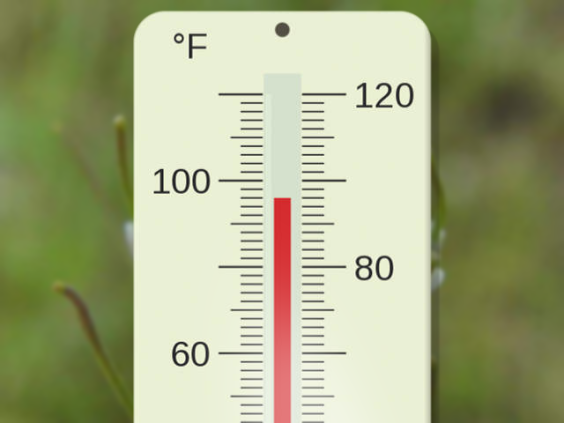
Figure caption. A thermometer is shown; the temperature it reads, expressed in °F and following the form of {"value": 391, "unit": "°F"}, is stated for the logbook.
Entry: {"value": 96, "unit": "°F"}
